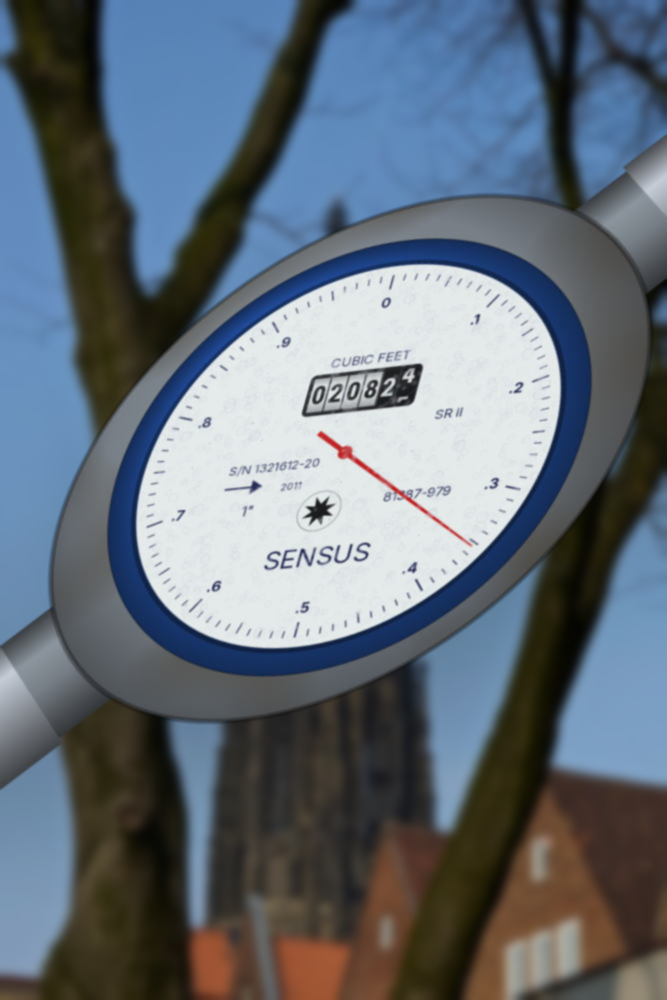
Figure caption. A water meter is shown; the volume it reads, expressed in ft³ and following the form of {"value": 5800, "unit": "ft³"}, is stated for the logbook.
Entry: {"value": 20824.35, "unit": "ft³"}
